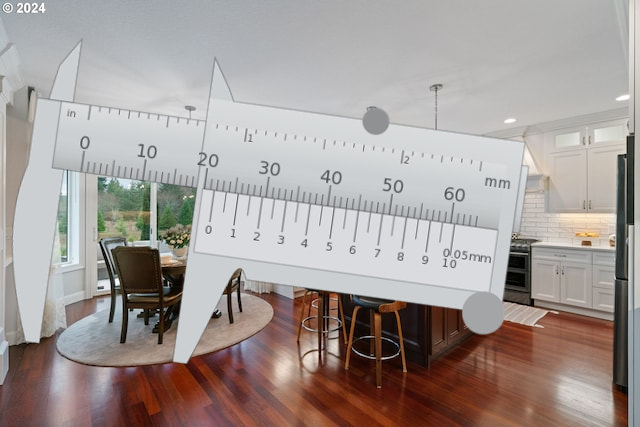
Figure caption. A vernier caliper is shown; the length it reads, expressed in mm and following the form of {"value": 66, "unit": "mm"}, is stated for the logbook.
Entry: {"value": 21.6, "unit": "mm"}
